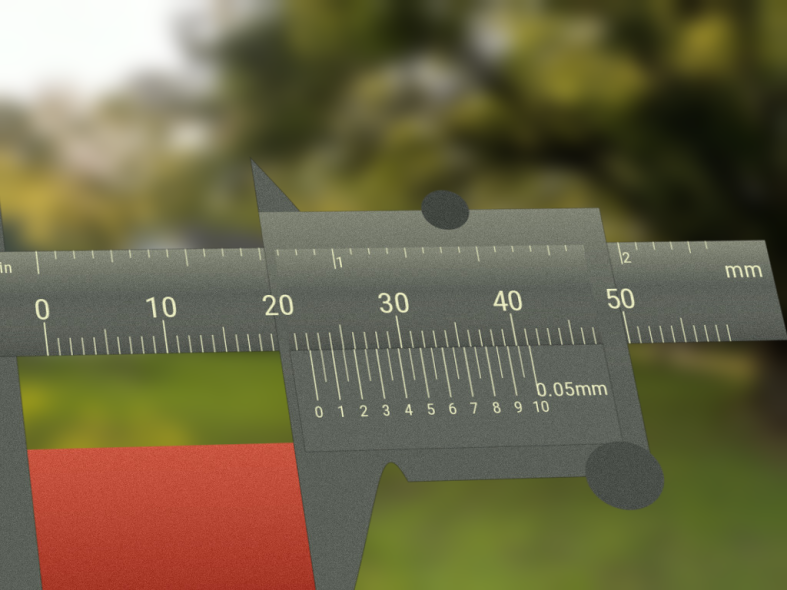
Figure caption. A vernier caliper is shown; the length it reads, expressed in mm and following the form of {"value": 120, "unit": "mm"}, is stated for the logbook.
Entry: {"value": 22.1, "unit": "mm"}
